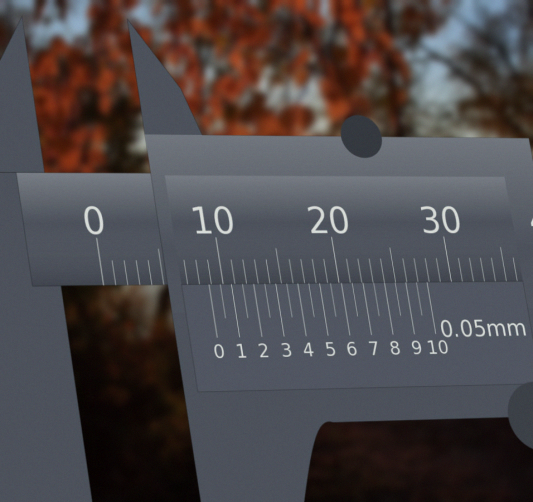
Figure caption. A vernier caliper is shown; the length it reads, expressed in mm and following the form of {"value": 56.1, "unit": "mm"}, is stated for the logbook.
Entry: {"value": 8.8, "unit": "mm"}
